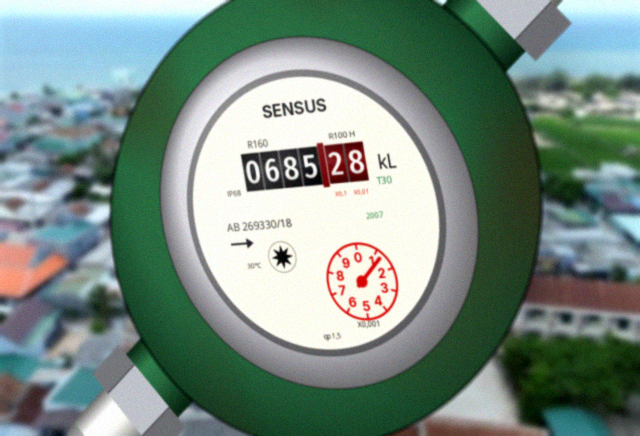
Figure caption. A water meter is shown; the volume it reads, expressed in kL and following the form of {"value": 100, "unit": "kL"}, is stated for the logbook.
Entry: {"value": 685.281, "unit": "kL"}
